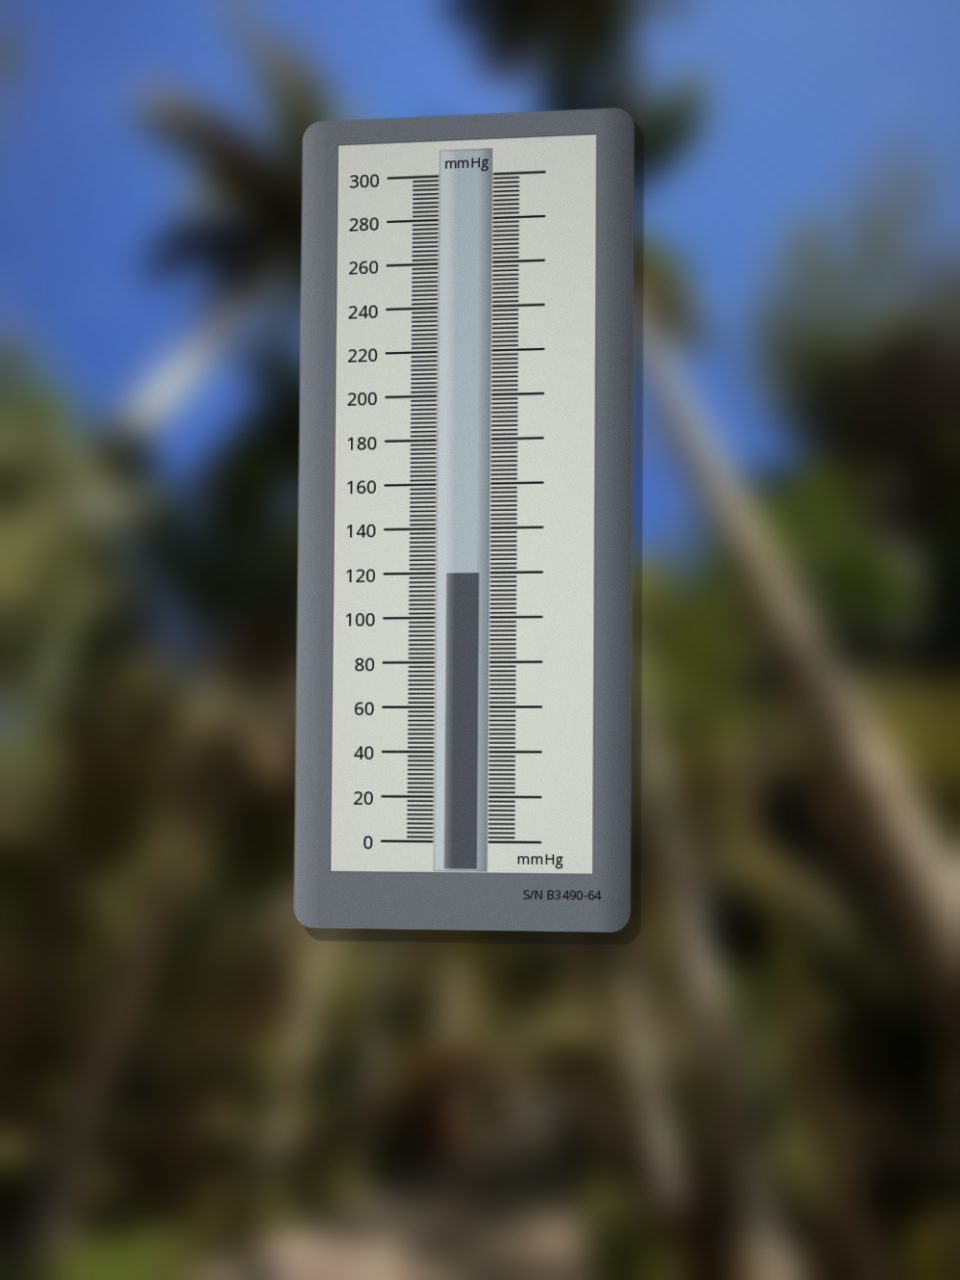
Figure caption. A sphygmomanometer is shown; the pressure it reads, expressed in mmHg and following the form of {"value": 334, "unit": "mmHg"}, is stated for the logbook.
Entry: {"value": 120, "unit": "mmHg"}
